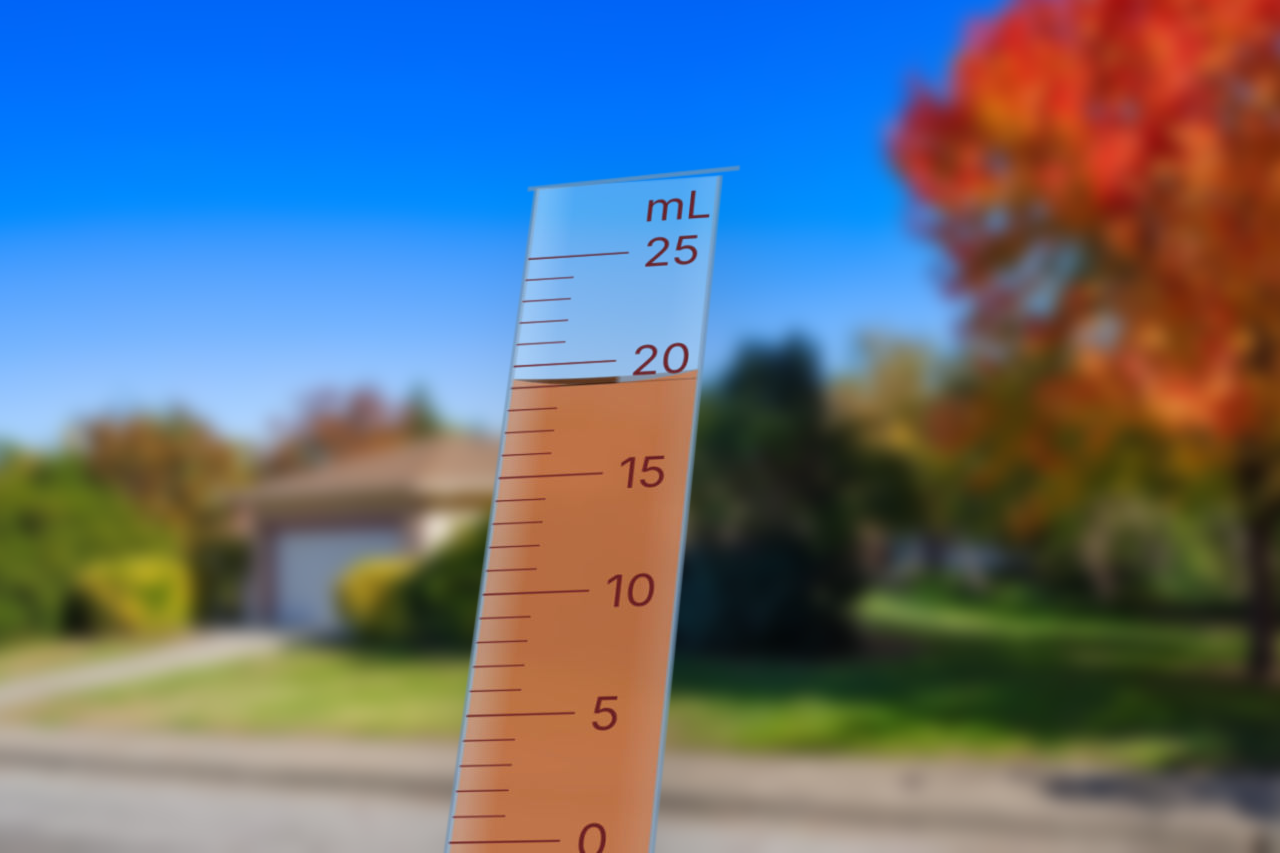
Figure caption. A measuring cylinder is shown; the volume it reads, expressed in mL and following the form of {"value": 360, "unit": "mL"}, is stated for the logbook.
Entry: {"value": 19, "unit": "mL"}
